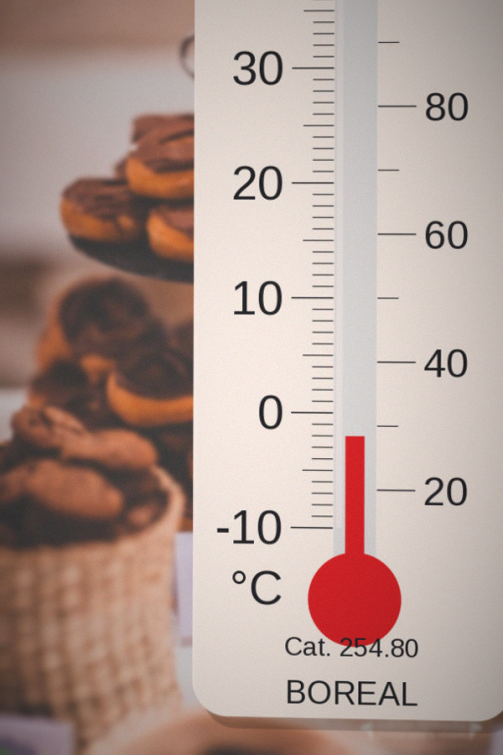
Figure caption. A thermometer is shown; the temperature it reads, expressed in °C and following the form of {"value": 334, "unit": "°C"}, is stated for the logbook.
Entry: {"value": -2, "unit": "°C"}
